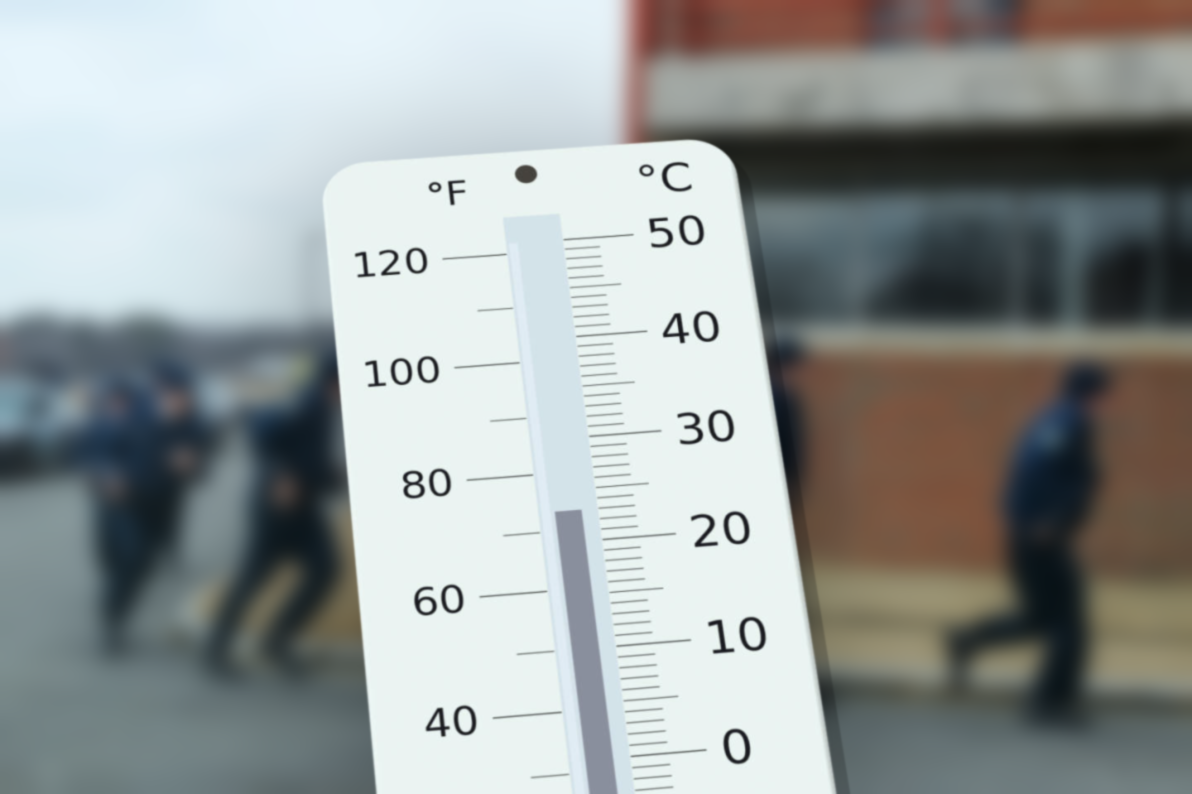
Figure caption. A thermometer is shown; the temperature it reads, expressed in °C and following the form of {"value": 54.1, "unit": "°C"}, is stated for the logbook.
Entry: {"value": 23, "unit": "°C"}
